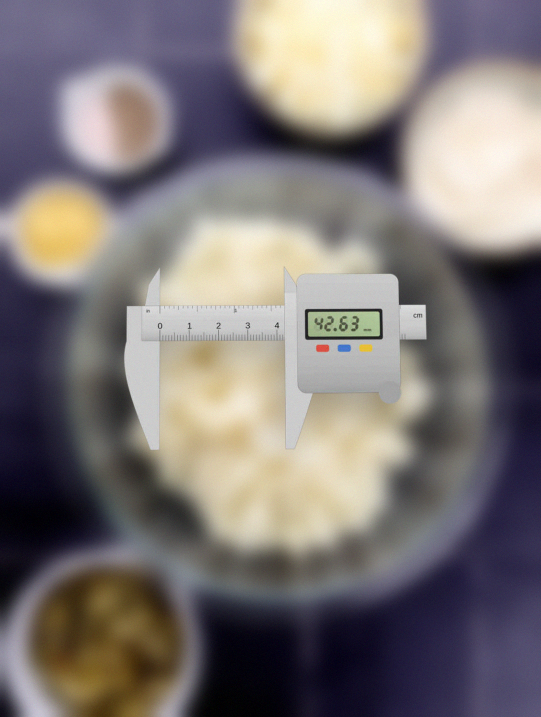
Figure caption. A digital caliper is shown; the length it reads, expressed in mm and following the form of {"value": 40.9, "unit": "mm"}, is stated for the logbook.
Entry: {"value": 42.63, "unit": "mm"}
